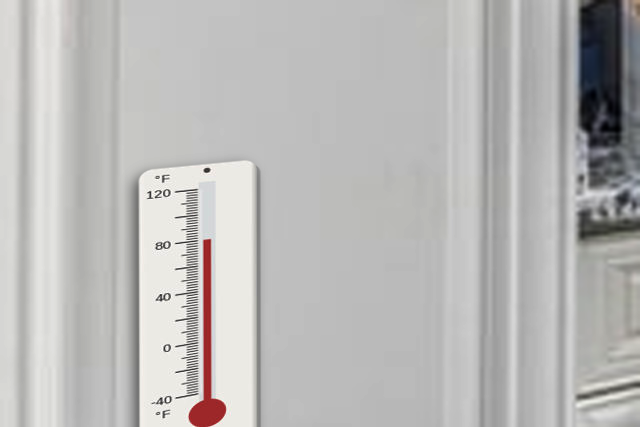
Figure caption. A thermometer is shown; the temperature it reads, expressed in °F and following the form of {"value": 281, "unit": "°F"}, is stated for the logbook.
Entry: {"value": 80, "unit": "°F"}
